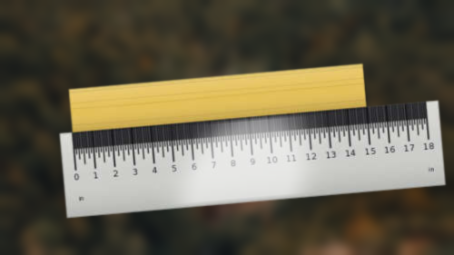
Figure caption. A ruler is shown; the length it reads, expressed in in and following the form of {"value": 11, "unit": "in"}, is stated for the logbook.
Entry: {"value": 15, "unit": "in"}
